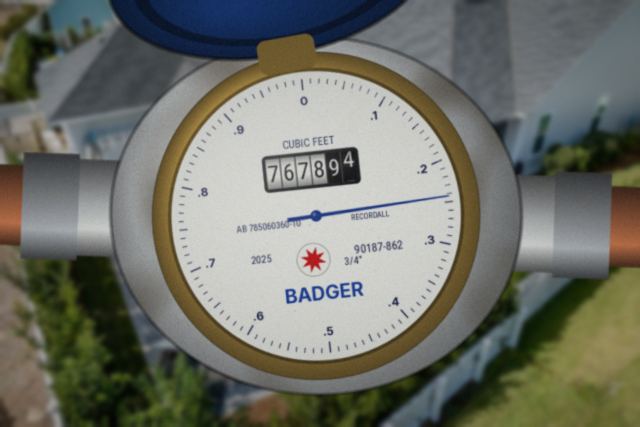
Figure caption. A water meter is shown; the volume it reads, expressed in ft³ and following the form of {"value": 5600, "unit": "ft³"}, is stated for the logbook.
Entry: {"value": 767894.24, "unit": "ft³"}
